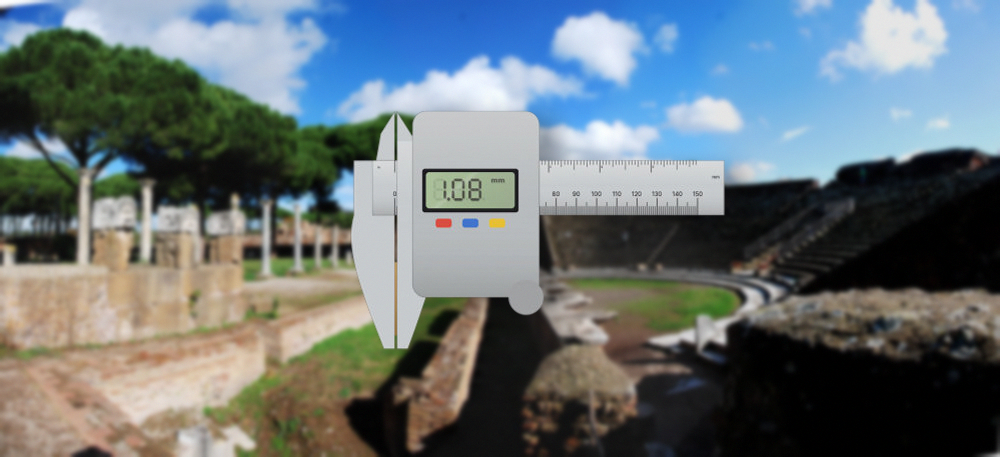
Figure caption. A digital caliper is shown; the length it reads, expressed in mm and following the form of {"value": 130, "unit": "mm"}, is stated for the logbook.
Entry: {"value": 1.08, "unit": "mm"}
